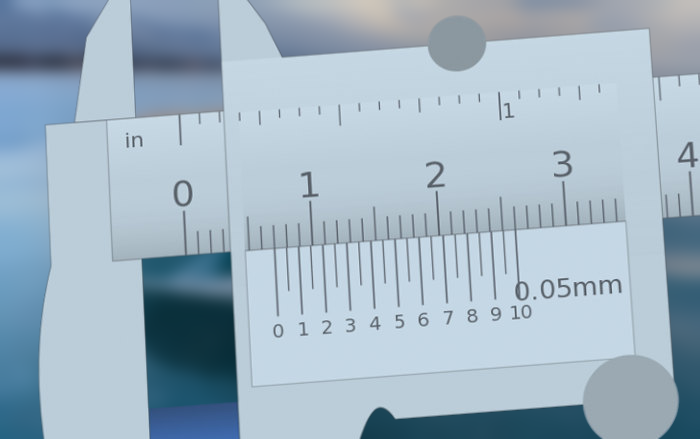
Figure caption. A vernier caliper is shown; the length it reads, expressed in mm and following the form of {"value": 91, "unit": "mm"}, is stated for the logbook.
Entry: {"value": 7.0, "unit": "mm"}
